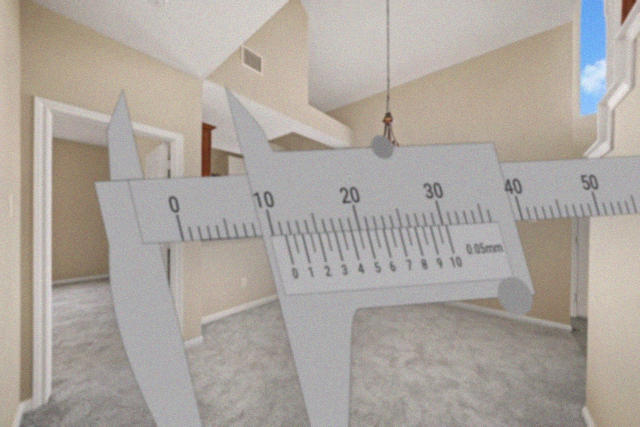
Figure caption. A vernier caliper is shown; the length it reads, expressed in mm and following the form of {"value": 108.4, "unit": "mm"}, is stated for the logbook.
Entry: {"value": 11.4, "unit": "mm"}
